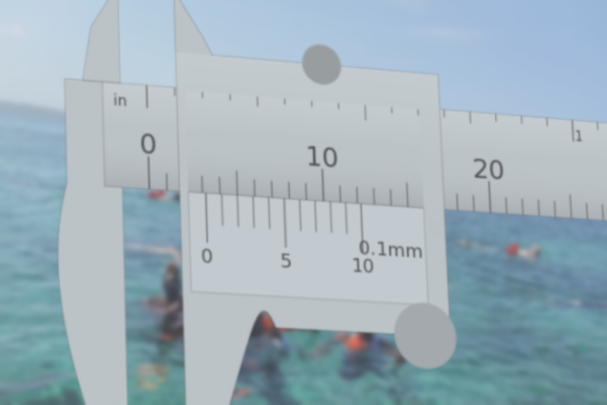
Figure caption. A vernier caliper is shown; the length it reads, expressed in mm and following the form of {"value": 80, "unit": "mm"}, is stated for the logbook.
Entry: {"value": 3.2, "unit": "mm"}
